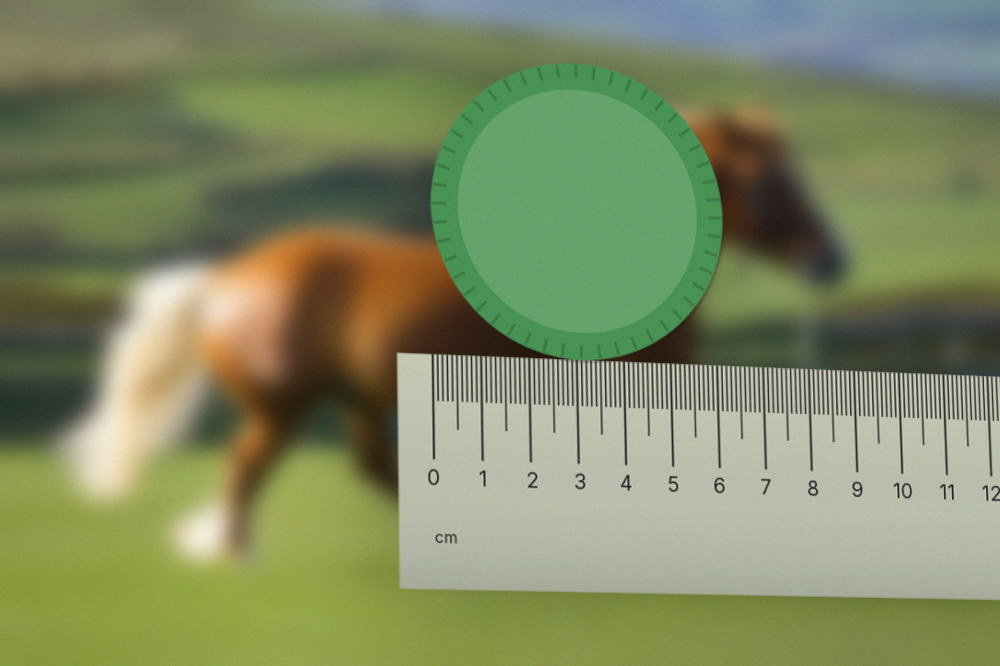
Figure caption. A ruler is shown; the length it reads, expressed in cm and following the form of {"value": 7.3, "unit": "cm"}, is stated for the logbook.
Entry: {"value": 6.2, "unit": "cm"}
